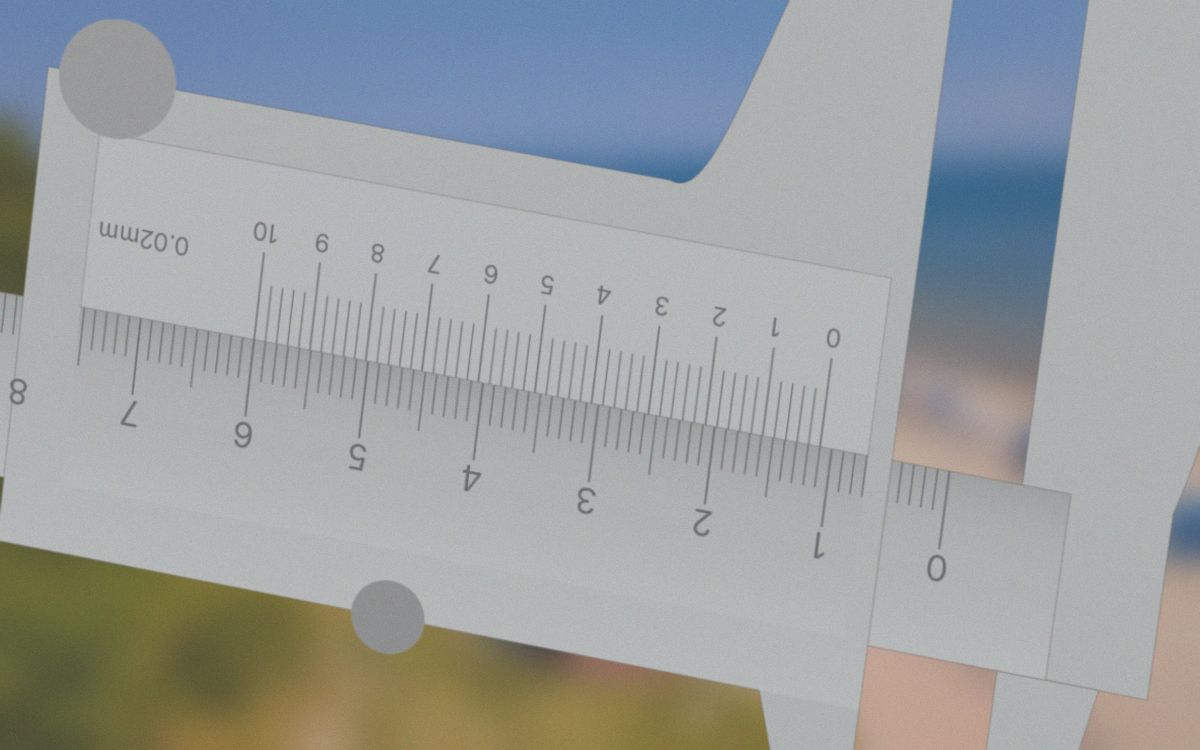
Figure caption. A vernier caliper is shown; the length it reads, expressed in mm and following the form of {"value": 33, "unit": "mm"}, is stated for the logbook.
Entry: {"value": 11.0, "unit": "mm"}
